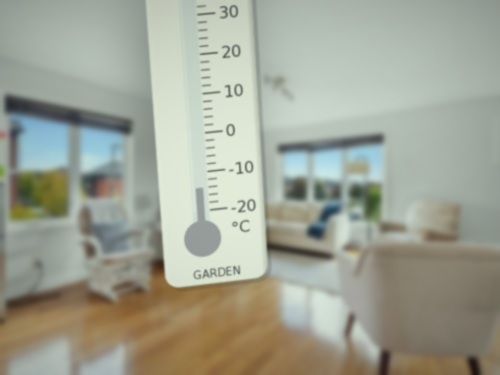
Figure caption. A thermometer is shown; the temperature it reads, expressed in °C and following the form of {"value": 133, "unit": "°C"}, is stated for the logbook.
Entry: {"value": -14, "unit": "°C"}
